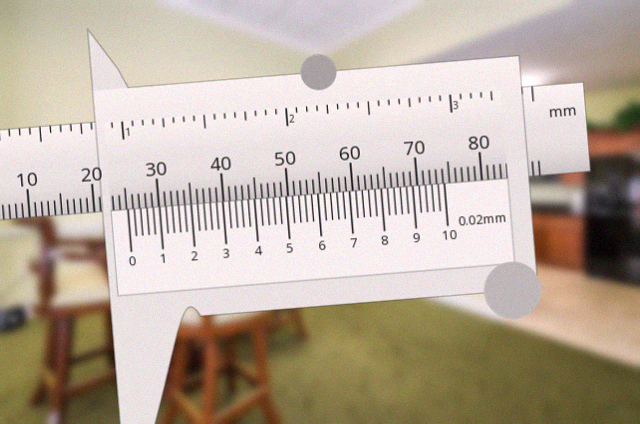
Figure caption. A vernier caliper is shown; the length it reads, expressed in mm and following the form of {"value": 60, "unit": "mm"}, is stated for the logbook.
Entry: {"value": 25.2, "unit": "mm"}
